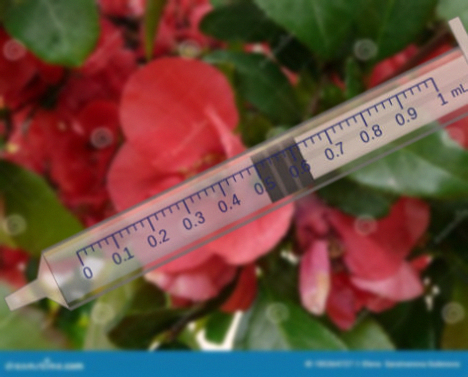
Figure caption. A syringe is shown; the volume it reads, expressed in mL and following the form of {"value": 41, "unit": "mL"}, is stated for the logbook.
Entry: {"value": 0.5, "unit": "mL"}
